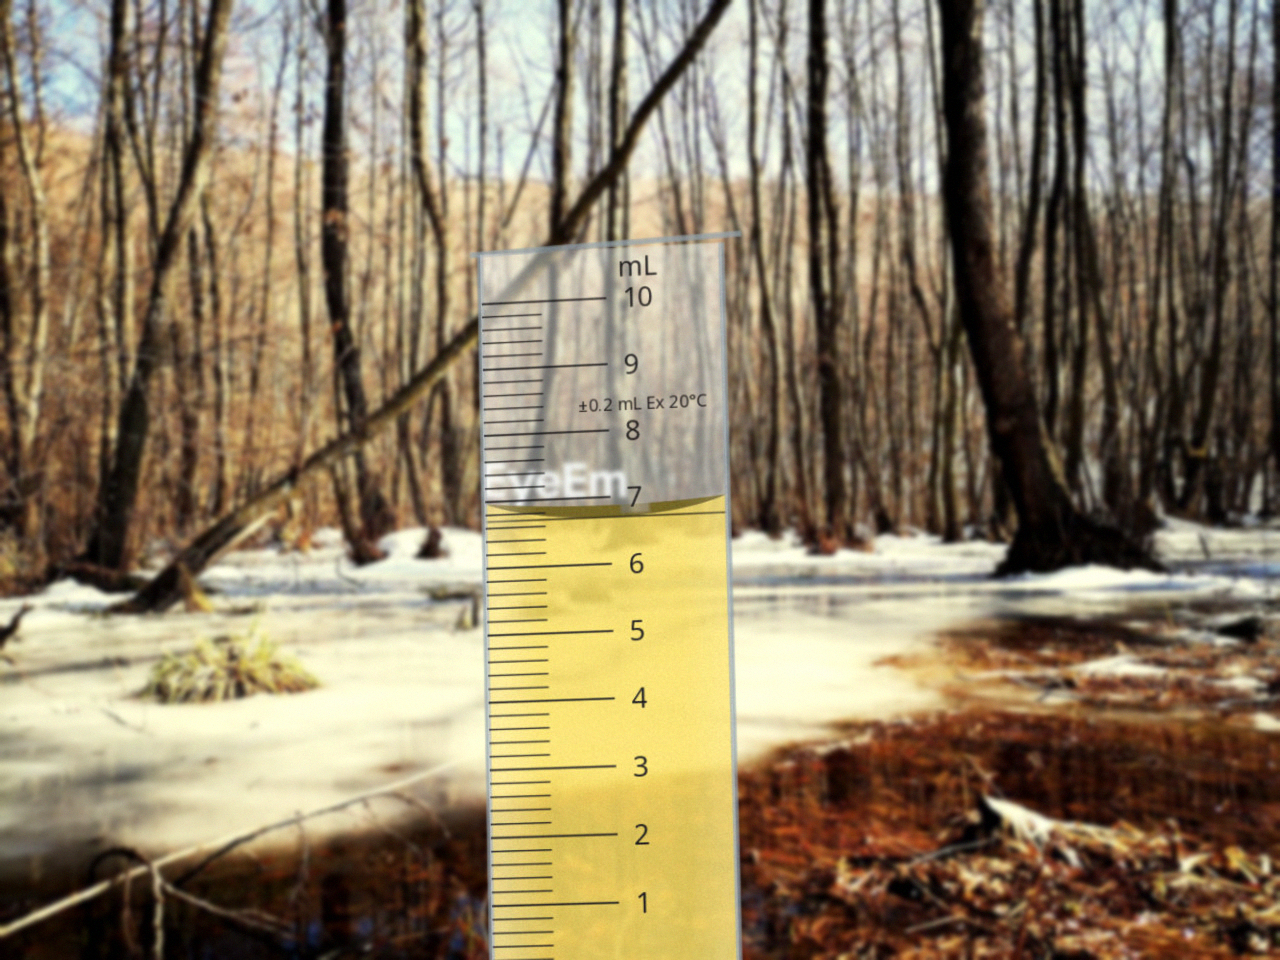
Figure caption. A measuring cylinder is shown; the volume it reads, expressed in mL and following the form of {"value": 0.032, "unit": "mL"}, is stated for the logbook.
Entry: {"value": 6.7, "unit": "mL"}
